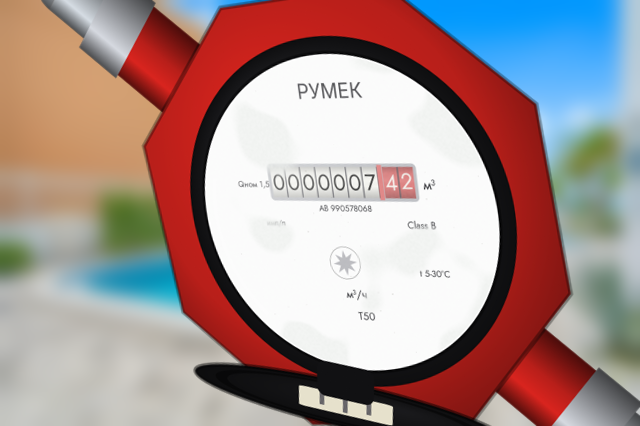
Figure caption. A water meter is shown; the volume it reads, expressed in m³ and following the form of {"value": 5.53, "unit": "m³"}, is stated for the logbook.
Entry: {"value": 7.42, "unit": "m³"}
